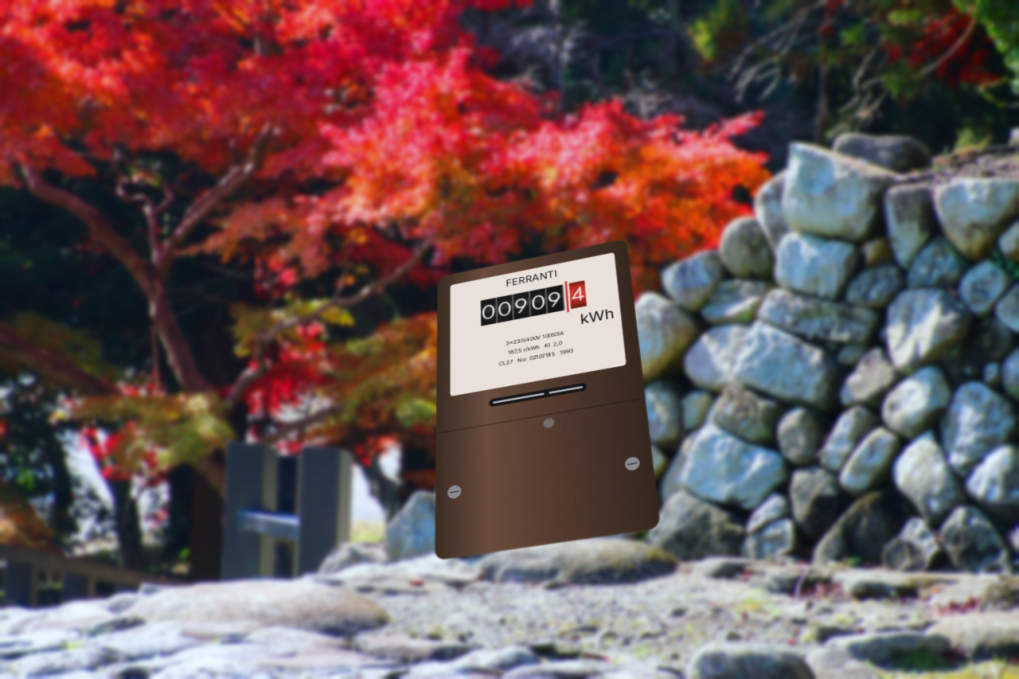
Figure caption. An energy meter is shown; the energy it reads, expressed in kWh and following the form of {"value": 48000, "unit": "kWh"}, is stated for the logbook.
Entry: {"value": 909.4, "unit": "kWh"}
